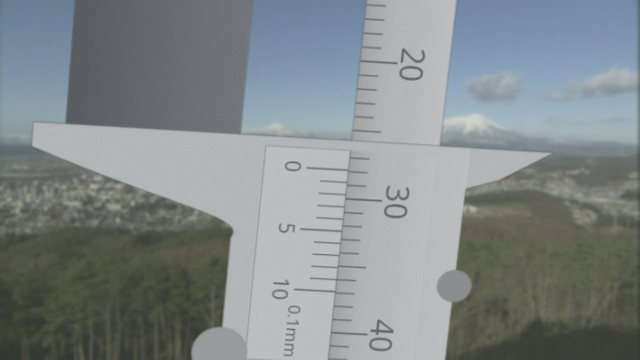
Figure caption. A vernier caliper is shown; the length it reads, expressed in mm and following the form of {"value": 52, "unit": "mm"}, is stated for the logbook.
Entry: {"value": 27.9, "unit": "mm"}
